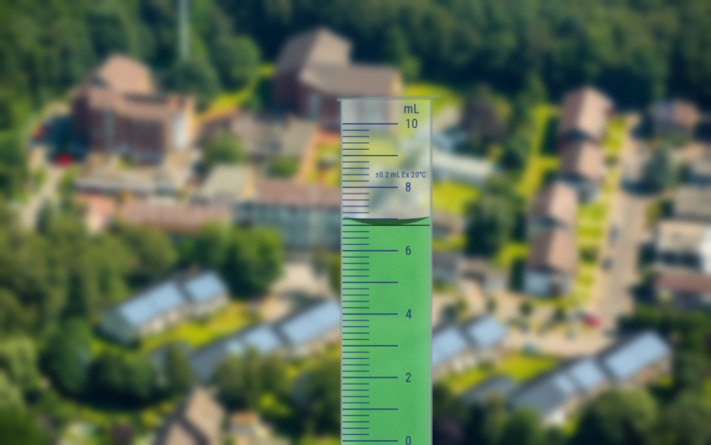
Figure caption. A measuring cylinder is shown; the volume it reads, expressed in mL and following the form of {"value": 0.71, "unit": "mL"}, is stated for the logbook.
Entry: {"value": 6.8, "unit": "mL"}
